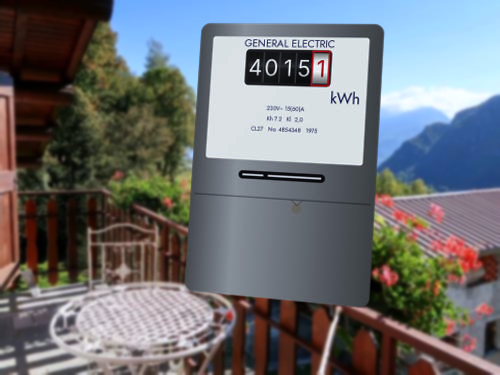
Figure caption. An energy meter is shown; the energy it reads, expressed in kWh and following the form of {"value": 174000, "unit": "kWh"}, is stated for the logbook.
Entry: {"value": 4015.1, "unit": "kWh"}
